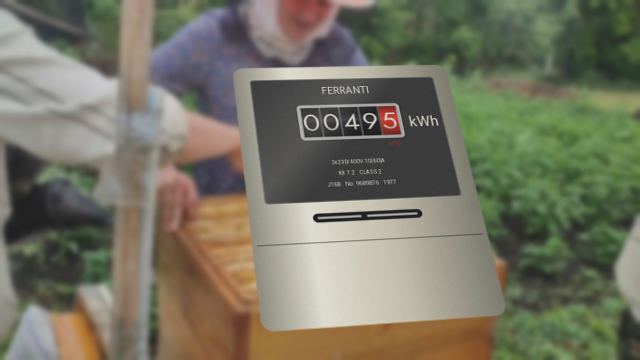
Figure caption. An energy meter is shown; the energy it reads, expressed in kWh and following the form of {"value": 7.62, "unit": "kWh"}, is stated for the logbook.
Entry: {"value": 49.5, "unit": "kWh"}
